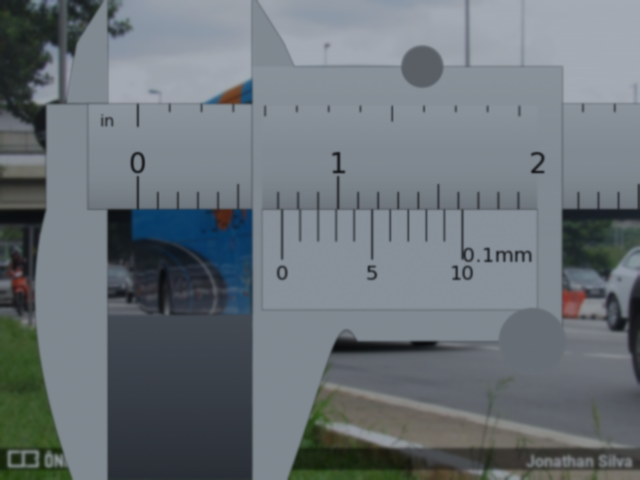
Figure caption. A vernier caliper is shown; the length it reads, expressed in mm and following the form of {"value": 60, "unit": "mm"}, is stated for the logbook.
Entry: {"value": 7.2, "unit": "mm"}
